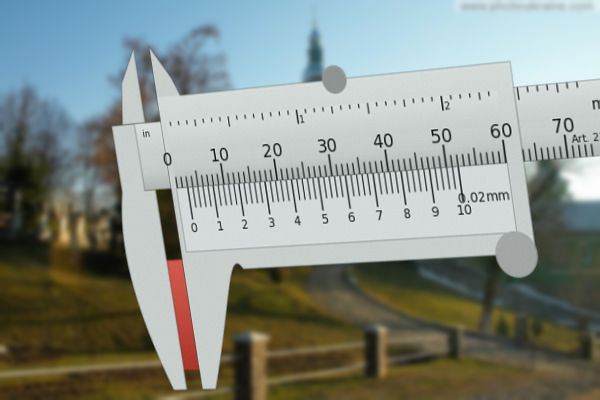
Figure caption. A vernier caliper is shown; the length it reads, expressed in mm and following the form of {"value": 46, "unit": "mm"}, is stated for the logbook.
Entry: {"value": 3.0, "unit": "mm"}
